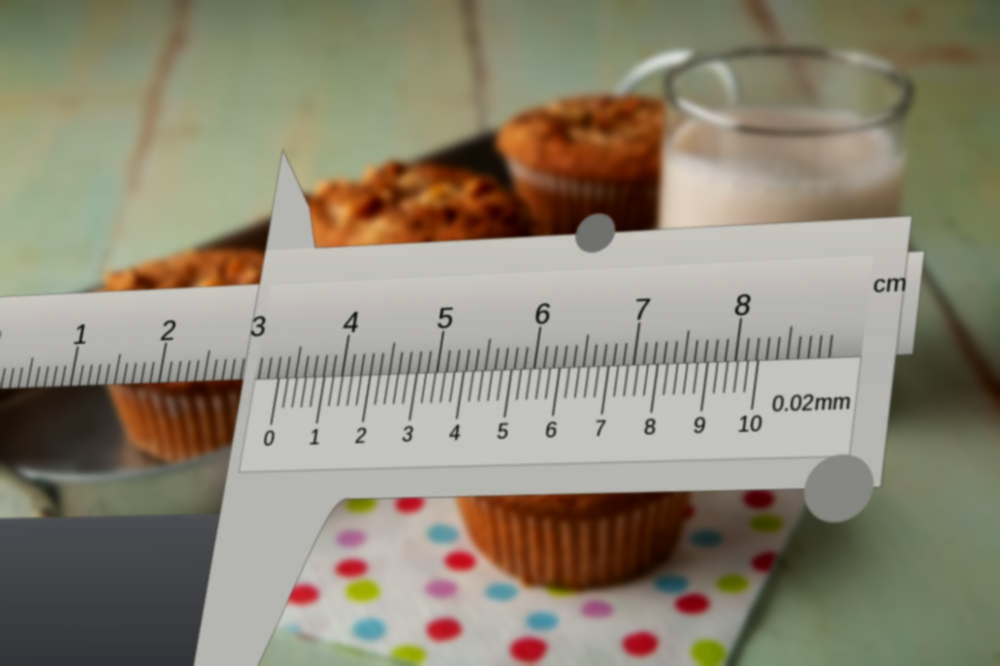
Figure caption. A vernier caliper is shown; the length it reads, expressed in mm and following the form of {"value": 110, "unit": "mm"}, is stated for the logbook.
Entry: {"value": 33.2, "unit": "mm"}
